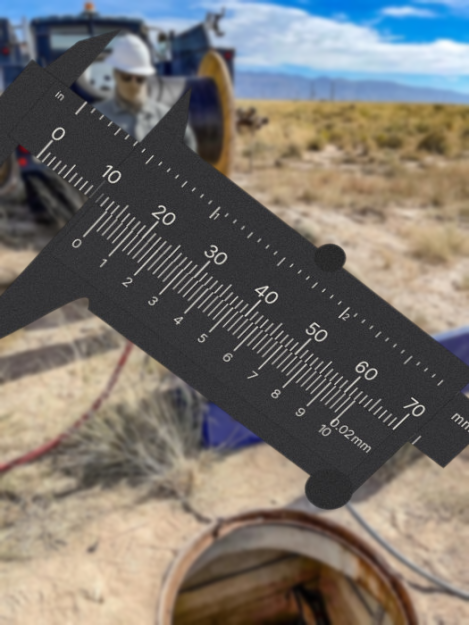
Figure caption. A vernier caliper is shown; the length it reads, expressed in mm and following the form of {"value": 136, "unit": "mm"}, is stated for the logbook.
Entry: {"value": 13.2, "unit": "mm"}
